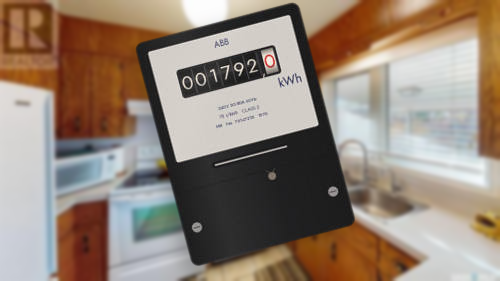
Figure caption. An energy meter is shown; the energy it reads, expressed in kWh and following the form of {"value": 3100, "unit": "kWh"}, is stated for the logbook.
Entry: {"value": 1792.0, "unit": "kWh"}
